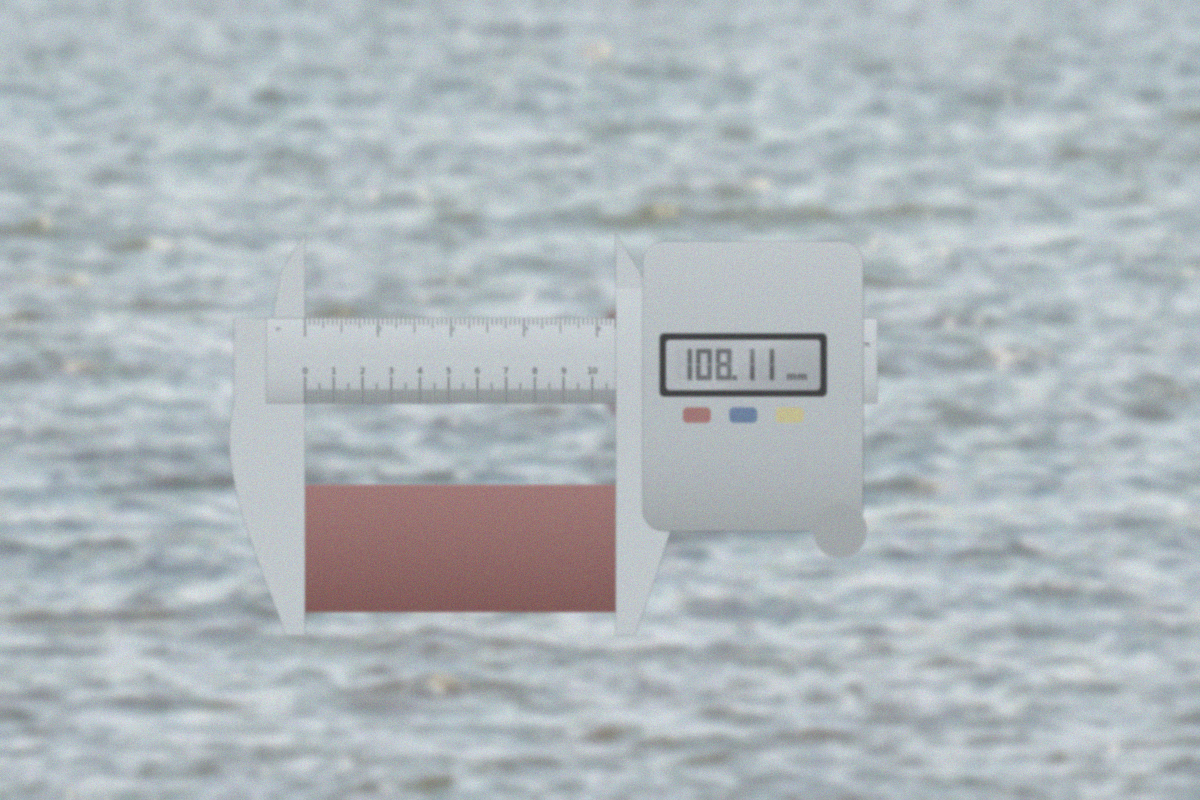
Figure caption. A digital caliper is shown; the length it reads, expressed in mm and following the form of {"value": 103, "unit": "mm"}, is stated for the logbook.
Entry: {"value": 108.11, "unit": "mm"}
